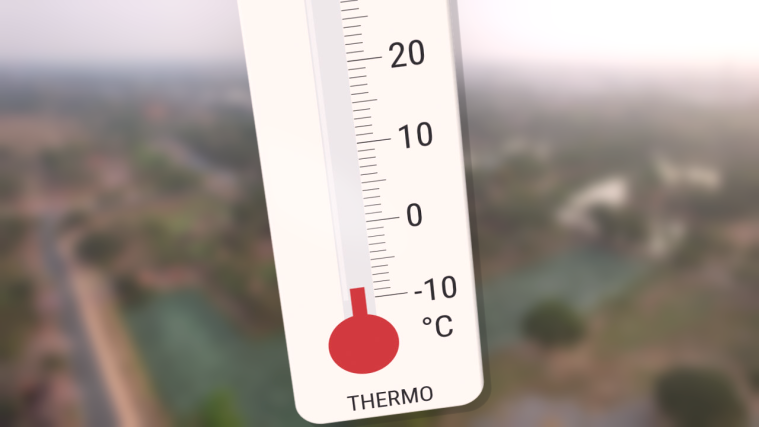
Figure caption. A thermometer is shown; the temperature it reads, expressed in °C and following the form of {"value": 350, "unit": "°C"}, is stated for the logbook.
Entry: {"value": -8.5, "unit": "°C"}
